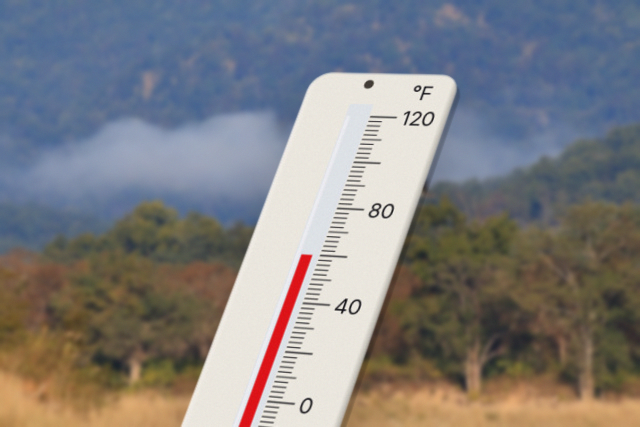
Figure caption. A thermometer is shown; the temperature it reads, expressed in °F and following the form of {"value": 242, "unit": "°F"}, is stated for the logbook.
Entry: {"value": 60, "unit": "°F"}
